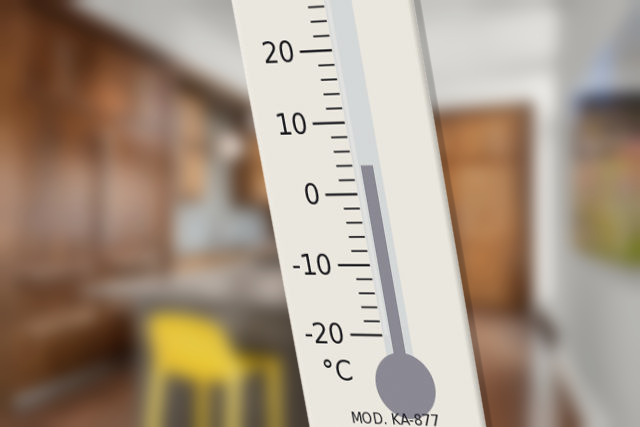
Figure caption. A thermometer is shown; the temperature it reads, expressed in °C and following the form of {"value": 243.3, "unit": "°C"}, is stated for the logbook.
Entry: {"value": 4, "unit": "°C"}
